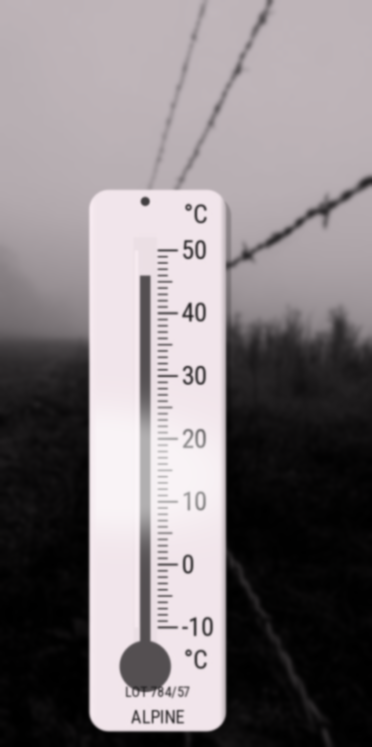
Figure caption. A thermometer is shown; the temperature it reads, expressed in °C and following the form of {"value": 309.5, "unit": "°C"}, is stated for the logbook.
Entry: {"value": 46, "unit": "°C"}
